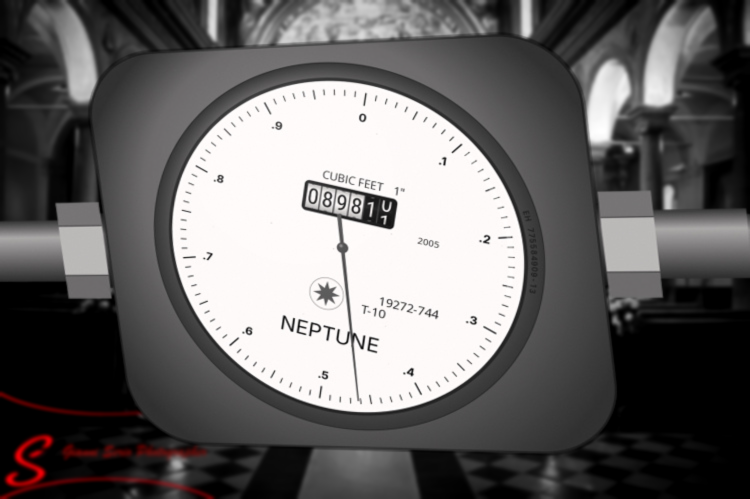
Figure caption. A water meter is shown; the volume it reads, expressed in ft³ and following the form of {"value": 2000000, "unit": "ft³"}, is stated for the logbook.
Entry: {"value": 89810.46, "unit": "ft³"}
